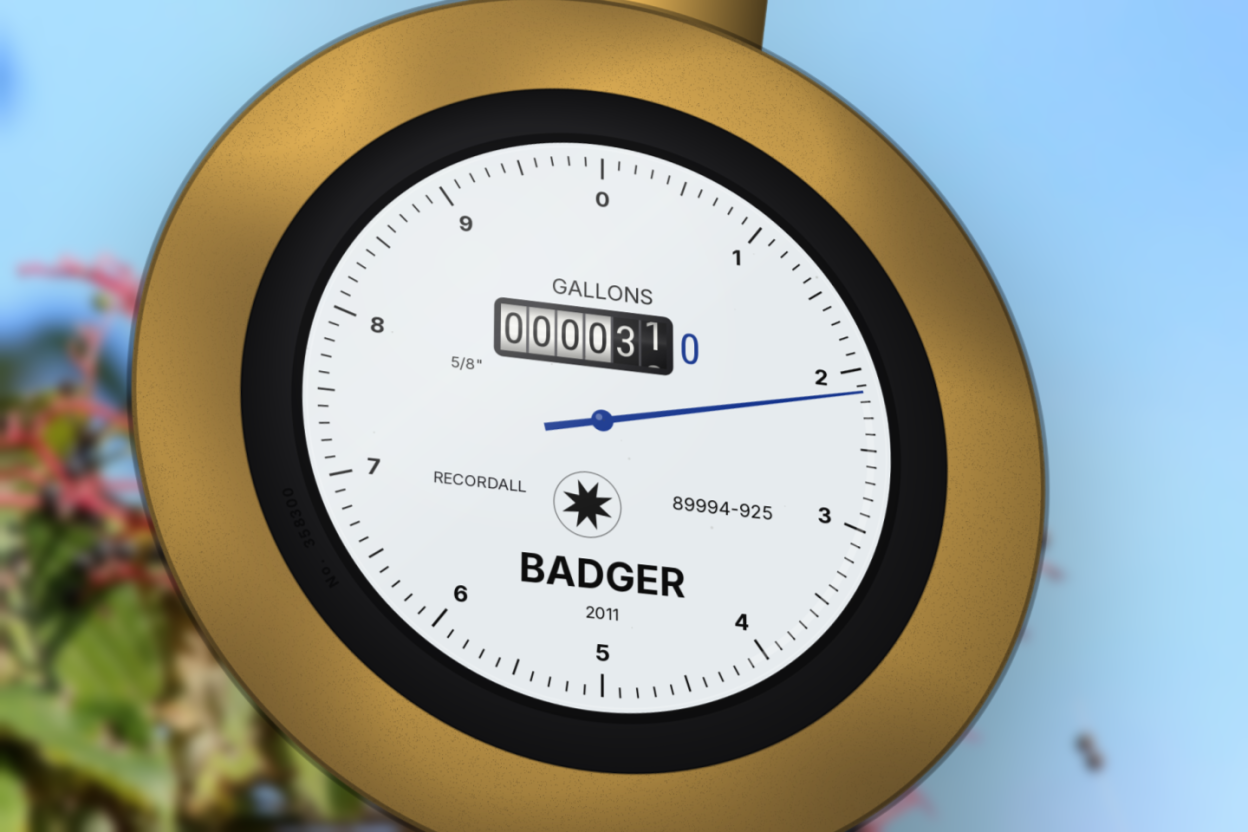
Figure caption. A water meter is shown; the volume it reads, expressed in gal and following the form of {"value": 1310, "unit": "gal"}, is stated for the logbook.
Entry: {"value": 312.1, "unit": "gal"}
